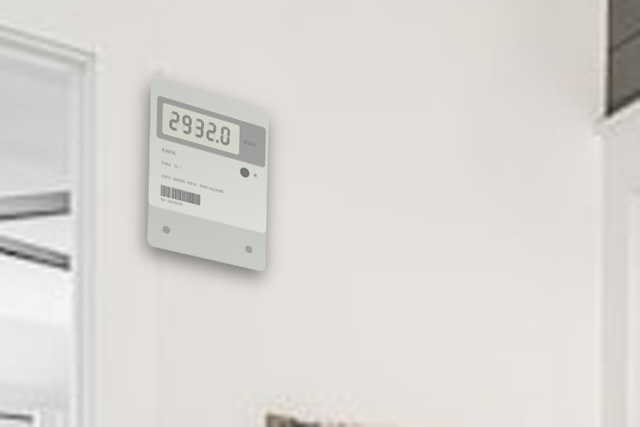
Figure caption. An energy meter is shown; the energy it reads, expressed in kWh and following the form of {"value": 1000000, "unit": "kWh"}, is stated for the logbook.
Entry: {"value": 2932.0, "unit": "kWh"}
